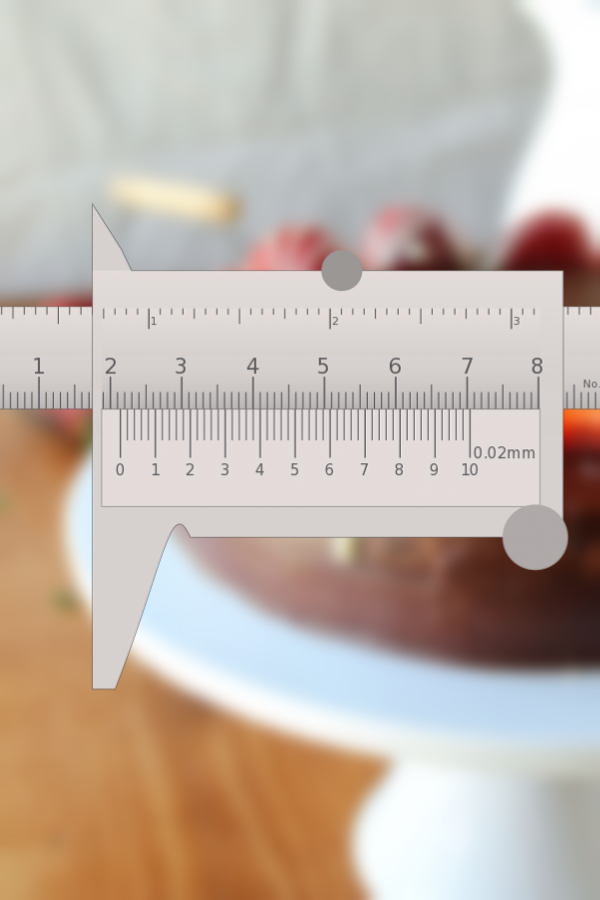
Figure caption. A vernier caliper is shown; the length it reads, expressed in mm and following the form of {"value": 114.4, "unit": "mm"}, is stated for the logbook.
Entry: {"value": 21.4, "unit": "mm"}
